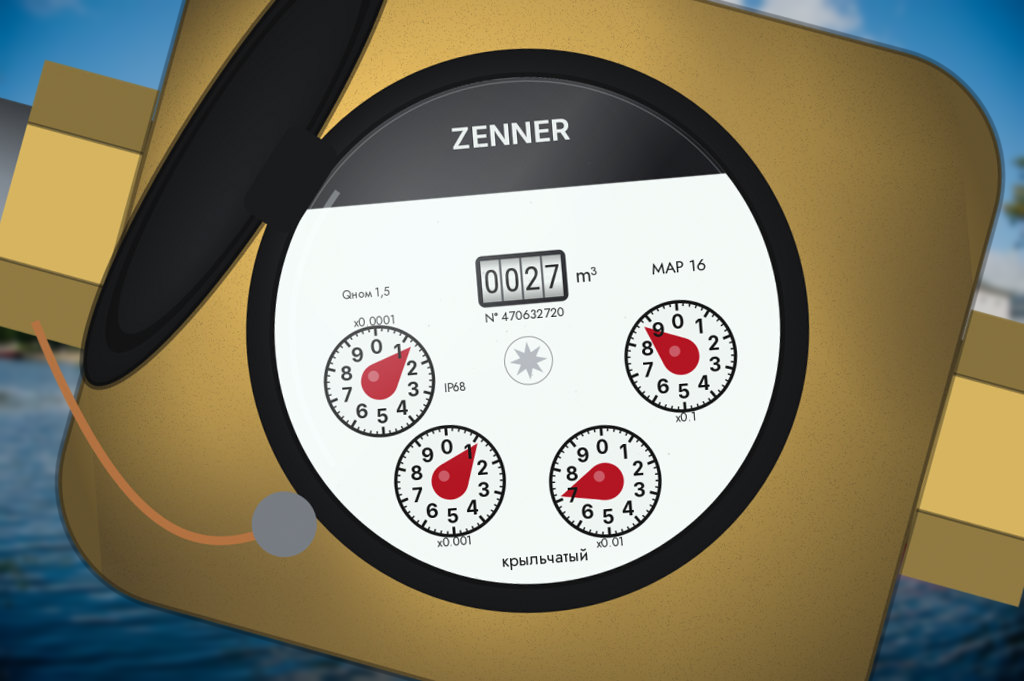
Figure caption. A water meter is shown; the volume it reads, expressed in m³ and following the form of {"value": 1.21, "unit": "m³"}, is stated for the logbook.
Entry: {"value": 27.8711, "unit": "m³"}
